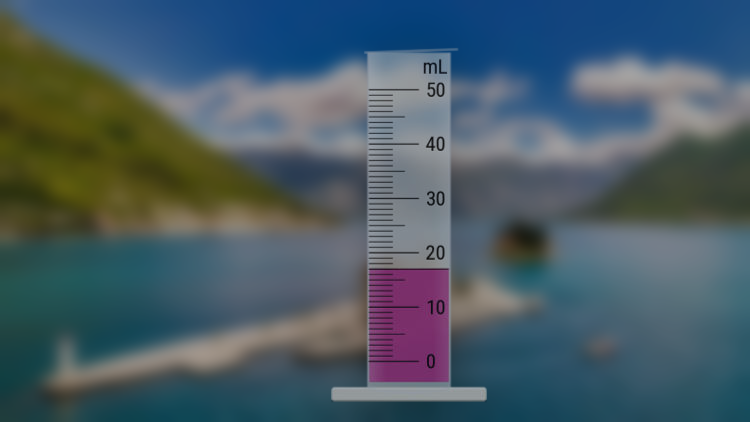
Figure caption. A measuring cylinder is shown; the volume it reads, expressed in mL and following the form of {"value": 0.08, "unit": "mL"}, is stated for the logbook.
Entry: {"value": 17, "unit": "mL"}
